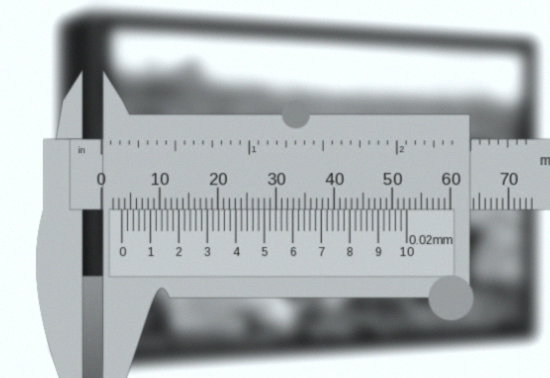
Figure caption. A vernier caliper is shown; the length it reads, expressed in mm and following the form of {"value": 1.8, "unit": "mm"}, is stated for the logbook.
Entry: {"value": 3.5, "unit": "mm"}
